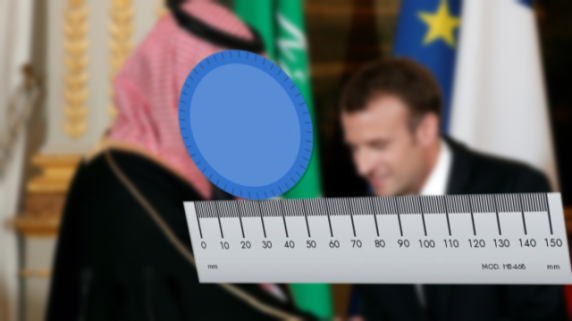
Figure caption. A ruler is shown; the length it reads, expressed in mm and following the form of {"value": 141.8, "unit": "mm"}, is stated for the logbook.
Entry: {"value": 60, "unit": "mm"}
